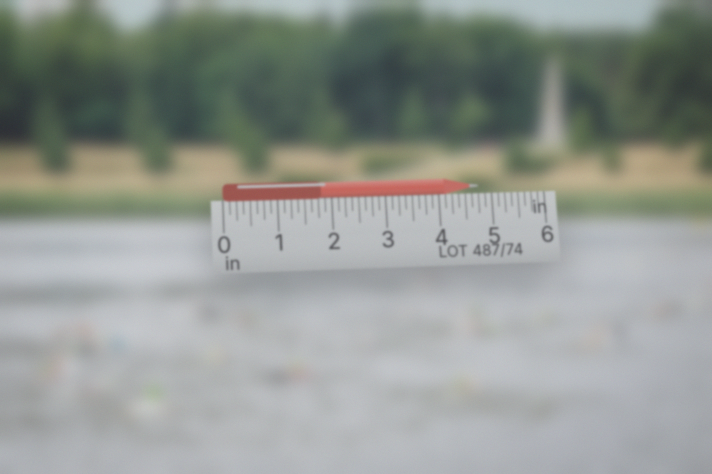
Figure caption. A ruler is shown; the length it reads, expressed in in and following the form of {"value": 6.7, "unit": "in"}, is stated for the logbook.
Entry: {"value": 4.75, "unit": "in"}
